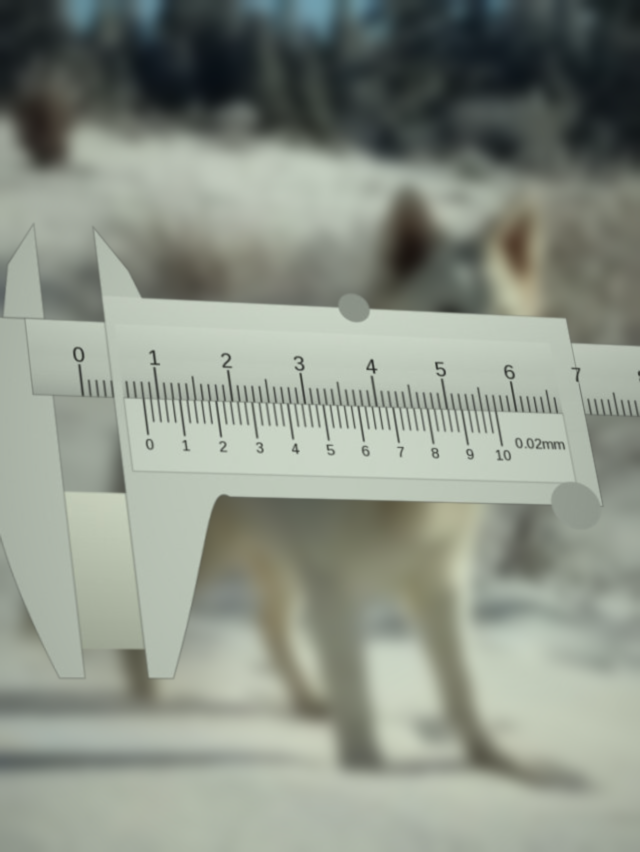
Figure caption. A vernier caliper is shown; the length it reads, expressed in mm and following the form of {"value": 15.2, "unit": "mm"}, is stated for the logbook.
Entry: {"value": 8.0, "unit": "mm"}
